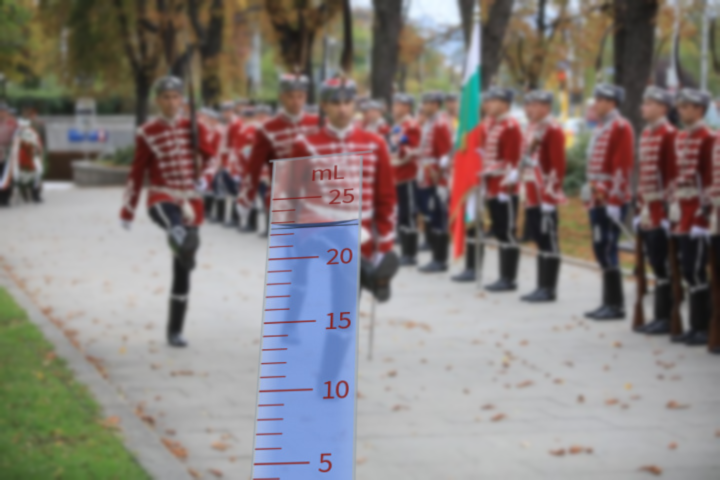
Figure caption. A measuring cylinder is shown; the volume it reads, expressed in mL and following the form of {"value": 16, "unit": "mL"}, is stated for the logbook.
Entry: {"value": 22.5, "unit": "mL"}
